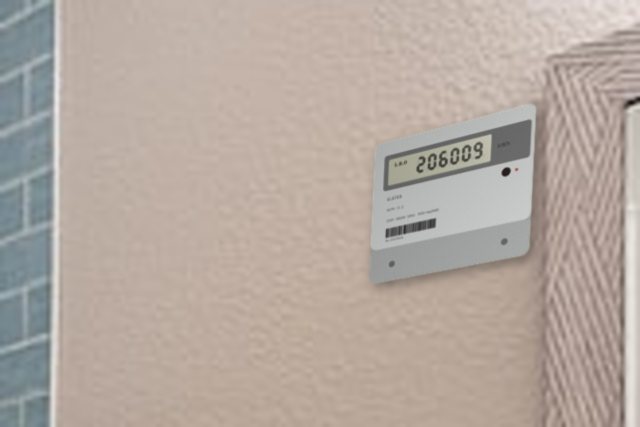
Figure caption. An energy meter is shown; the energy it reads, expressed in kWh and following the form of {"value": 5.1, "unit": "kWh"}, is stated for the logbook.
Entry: {"value": 206009, "unit": "kWh"}
